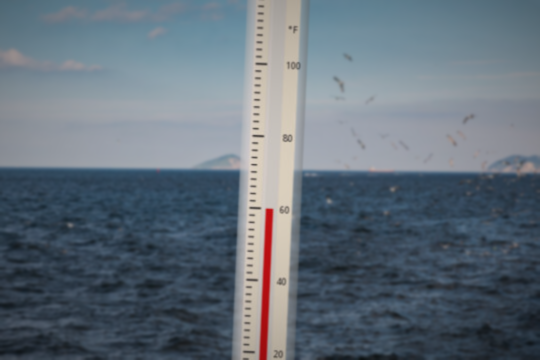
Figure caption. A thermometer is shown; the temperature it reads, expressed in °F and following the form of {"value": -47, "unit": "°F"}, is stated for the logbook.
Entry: {"value": 60, "unit": "°F"}
